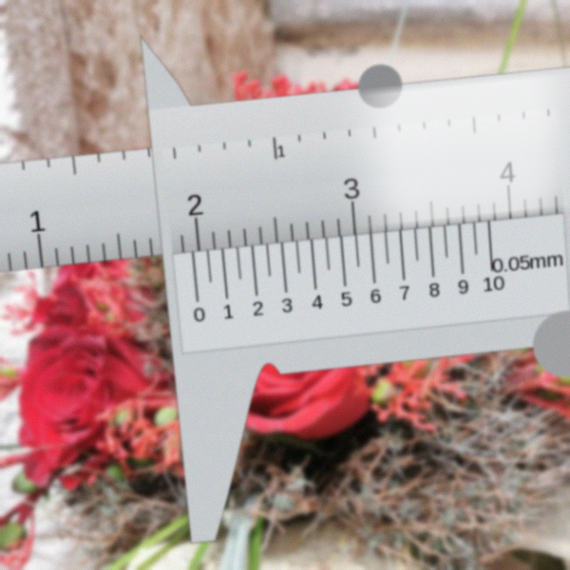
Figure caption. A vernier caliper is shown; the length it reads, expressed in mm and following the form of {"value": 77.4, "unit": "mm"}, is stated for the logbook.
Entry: {"value": 19.6, "unit": "mm"}
